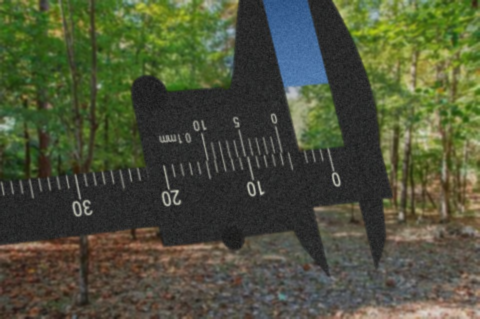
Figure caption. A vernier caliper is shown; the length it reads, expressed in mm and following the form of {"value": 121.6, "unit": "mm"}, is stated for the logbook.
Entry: {"value": 5.8, "unit": "mm"}
